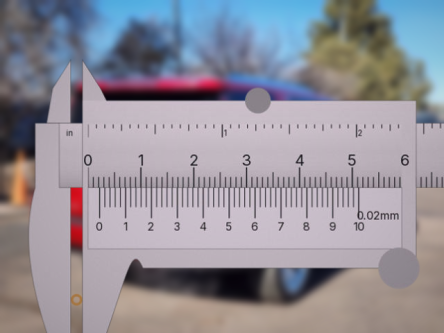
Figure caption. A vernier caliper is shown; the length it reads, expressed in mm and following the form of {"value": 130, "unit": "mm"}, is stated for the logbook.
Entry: {"value": 2.2, "unit": "mm"}
